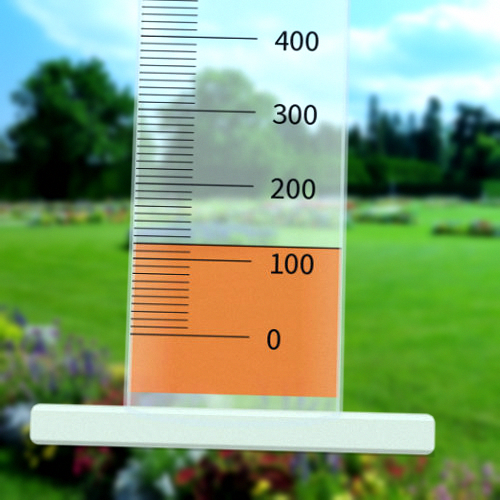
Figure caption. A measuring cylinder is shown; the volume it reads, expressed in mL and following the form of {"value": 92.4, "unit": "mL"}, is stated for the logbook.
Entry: {"value": 120, "unit": "mL"}
